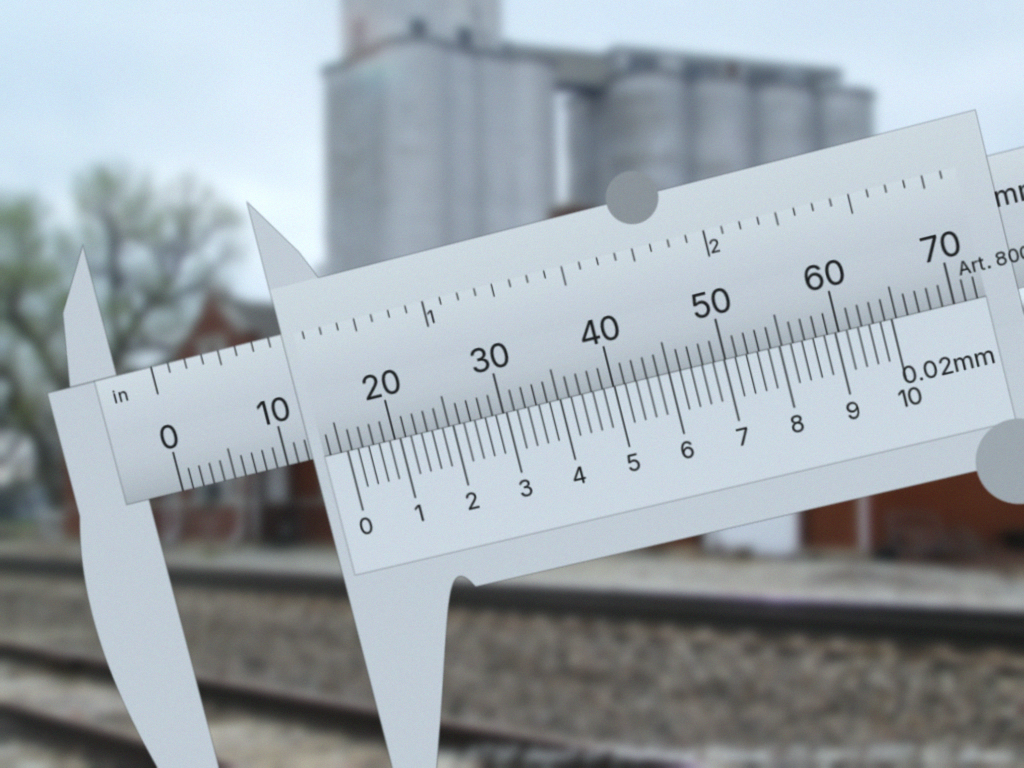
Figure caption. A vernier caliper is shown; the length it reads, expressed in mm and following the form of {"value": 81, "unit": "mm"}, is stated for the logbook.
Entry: {"value": 15.6, "unit": "mm"}
